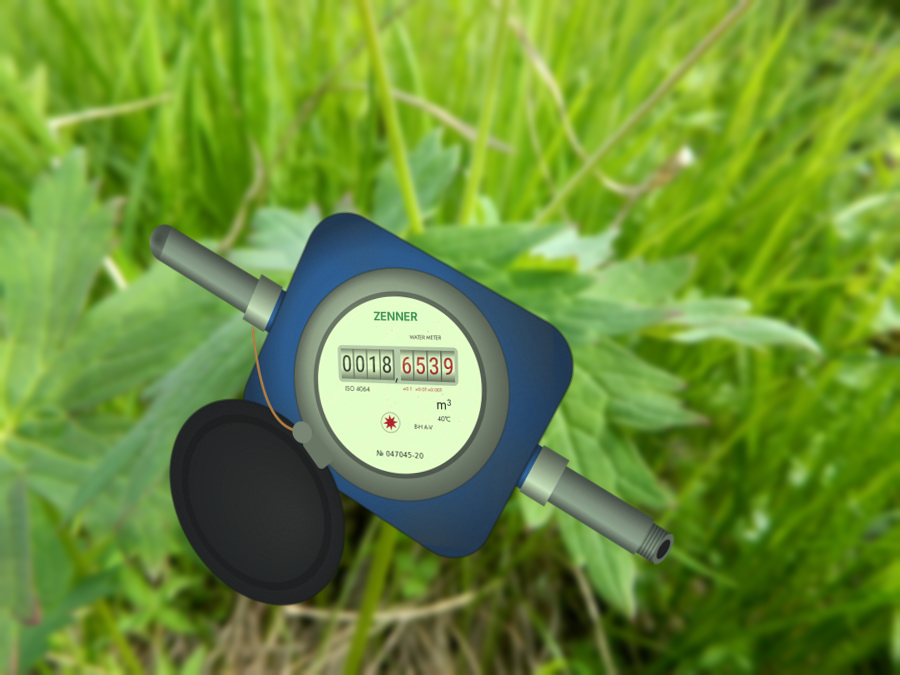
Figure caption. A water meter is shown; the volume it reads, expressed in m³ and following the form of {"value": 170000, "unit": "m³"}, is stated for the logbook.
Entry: {"value": 18.6539, "unit": "m³"}
